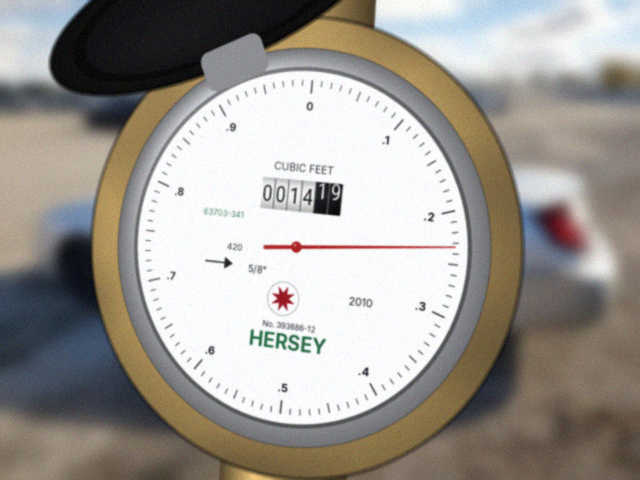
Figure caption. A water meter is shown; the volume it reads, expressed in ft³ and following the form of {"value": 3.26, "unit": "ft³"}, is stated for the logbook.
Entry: {"value": 1419.23, "unit": "ft³"}
